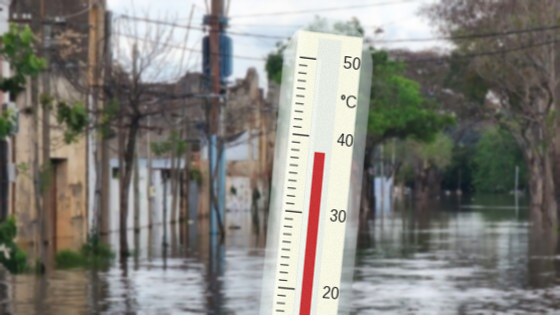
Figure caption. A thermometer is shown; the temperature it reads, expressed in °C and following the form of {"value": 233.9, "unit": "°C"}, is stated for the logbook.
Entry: {"value": 38, "unit": "°C"}
